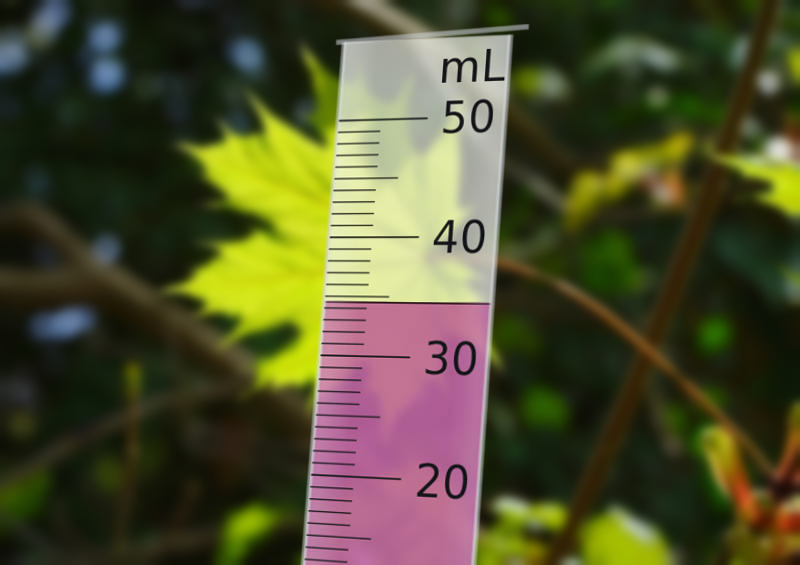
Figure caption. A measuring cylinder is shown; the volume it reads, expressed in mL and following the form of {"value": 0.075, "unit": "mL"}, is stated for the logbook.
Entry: {"value": 34.5, "unit": "mL"}
